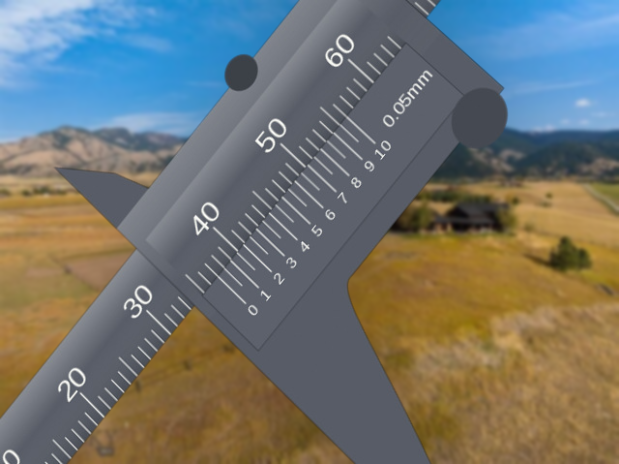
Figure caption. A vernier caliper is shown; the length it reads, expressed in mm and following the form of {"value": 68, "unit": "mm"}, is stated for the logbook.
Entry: {"value": 37.0, "unit": "mm"}
